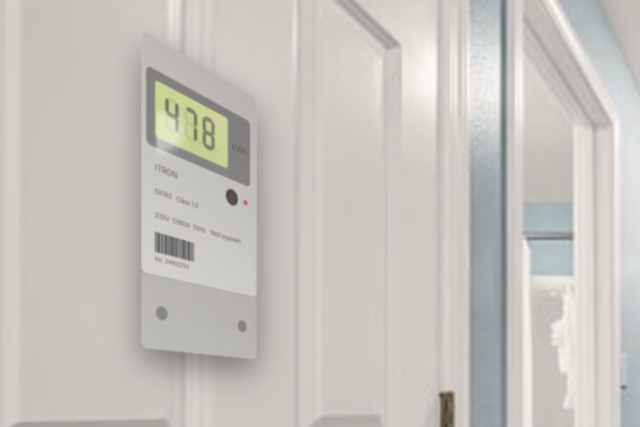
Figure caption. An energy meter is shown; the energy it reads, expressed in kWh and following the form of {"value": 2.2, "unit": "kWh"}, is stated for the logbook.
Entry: {"value": 478, "unit": "kWh"}
